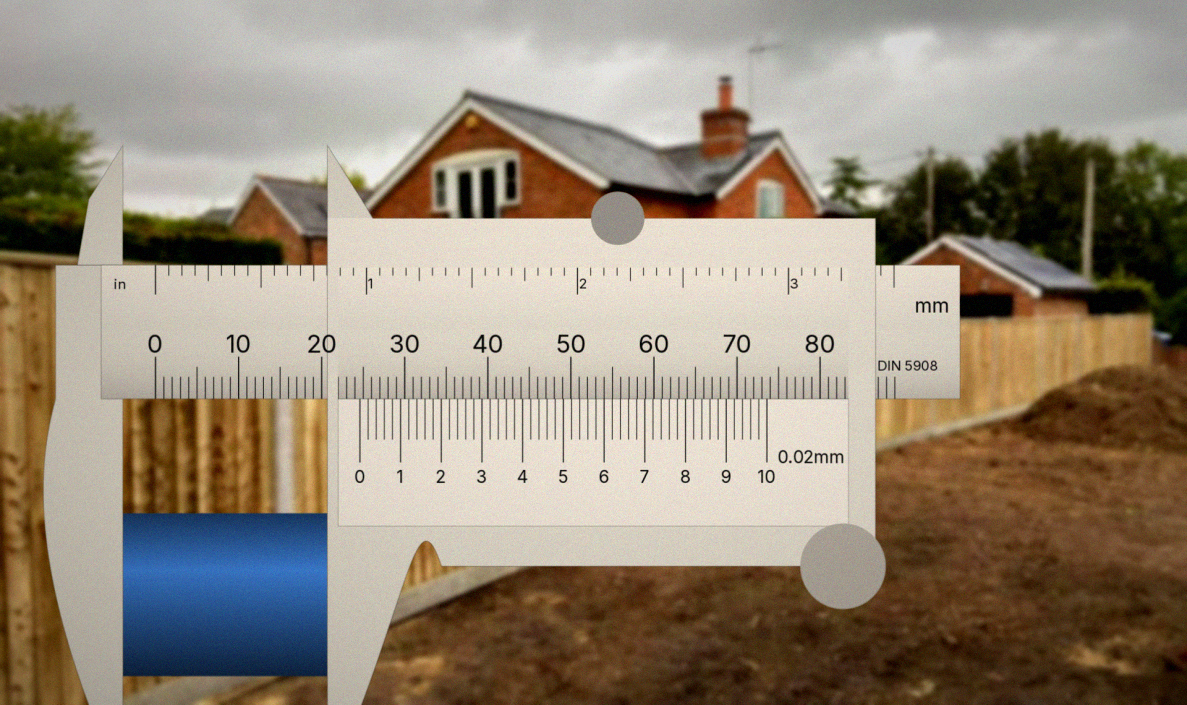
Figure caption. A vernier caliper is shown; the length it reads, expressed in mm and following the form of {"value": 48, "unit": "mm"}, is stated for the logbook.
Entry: {"value": 24.6, "unit": "mm"}
